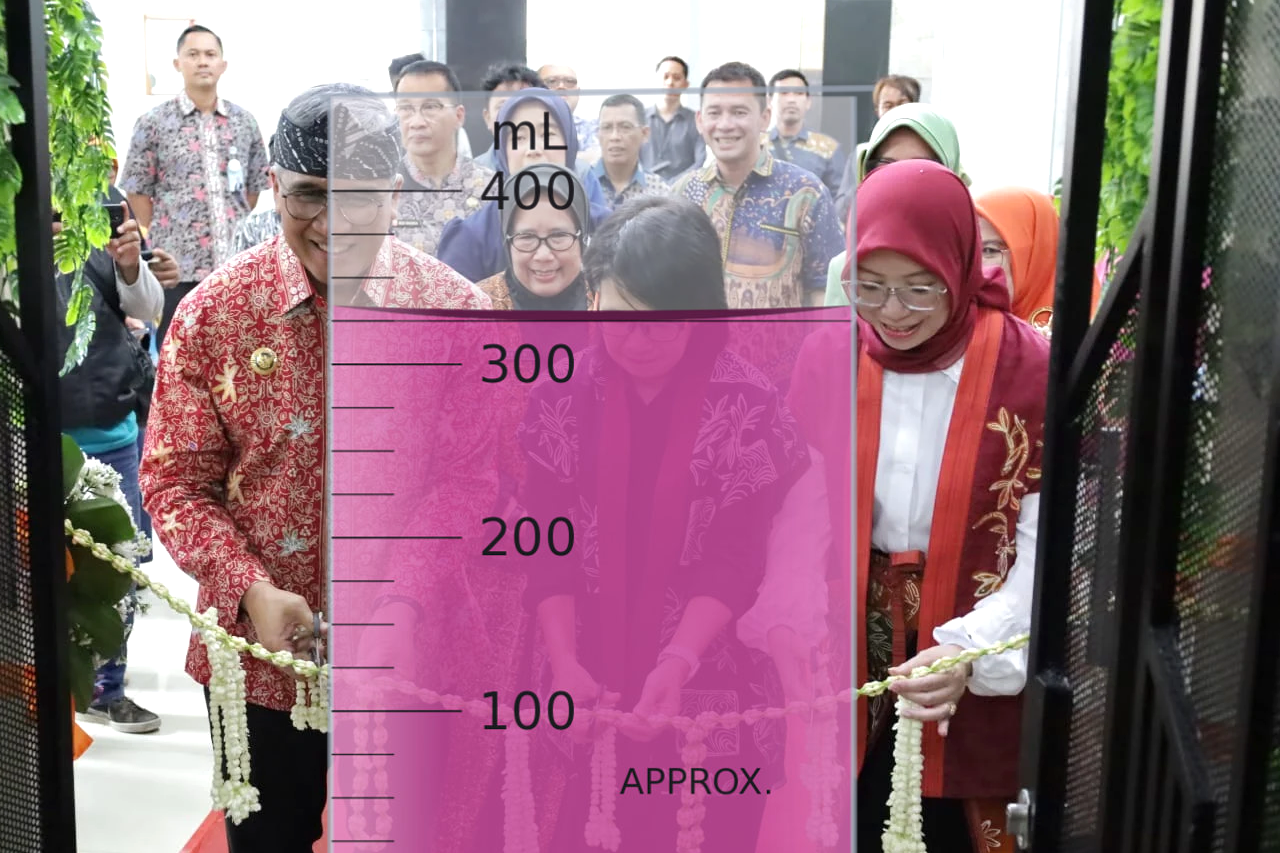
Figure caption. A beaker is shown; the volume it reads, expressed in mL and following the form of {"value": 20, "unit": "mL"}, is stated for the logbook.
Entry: {"value": 325, "unit": "mL"}
